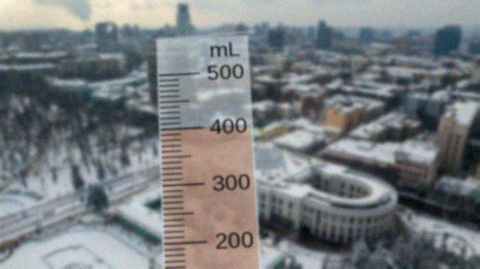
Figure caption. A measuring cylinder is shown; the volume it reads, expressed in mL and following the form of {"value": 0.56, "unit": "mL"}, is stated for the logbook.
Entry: {"value": 400, "unit": "mL"}
